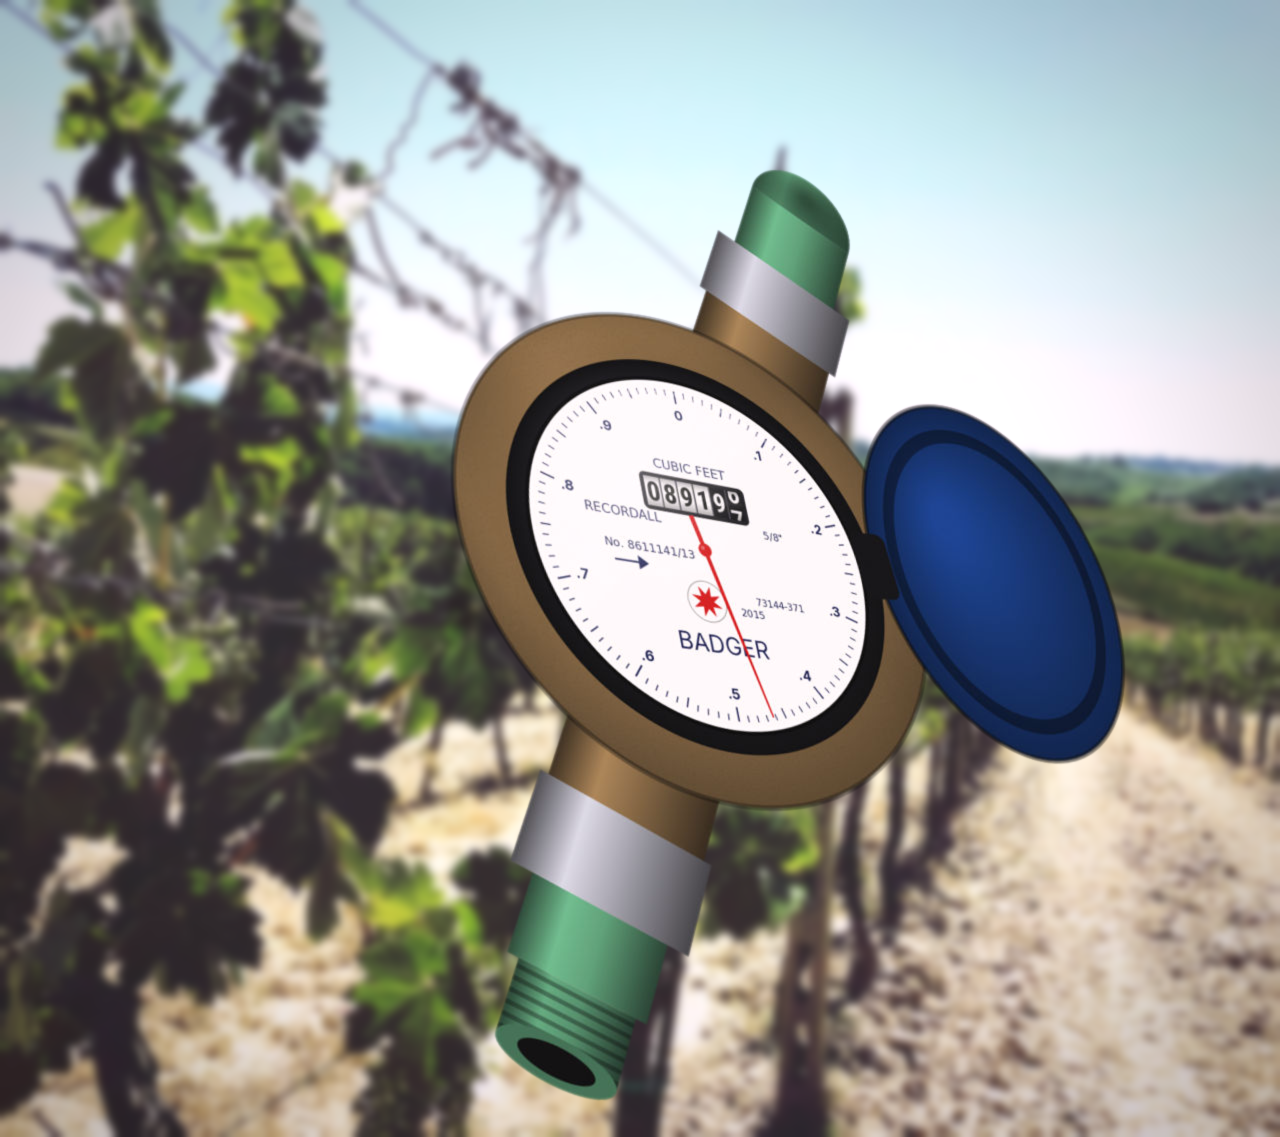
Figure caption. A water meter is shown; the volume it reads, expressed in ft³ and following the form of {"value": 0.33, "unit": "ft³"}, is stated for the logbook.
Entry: {"value": 89196.46, "unit": "ft³"}
